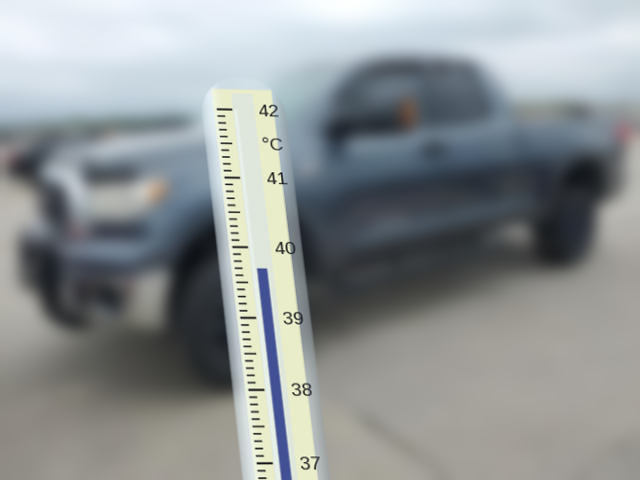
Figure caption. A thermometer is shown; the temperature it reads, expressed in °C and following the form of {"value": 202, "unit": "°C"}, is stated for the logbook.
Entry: {"value": 39.7, "unit": "°C"}
